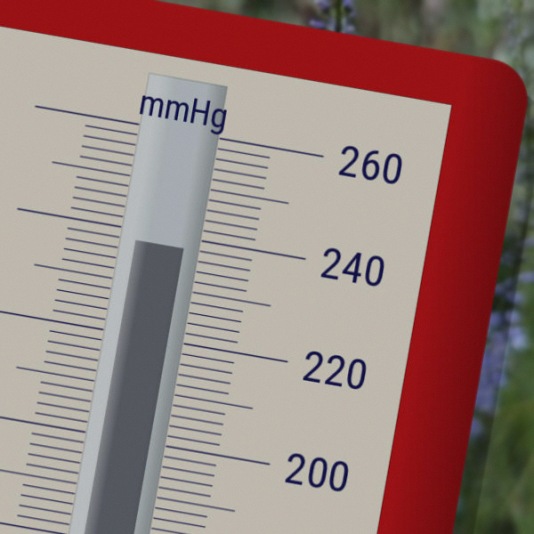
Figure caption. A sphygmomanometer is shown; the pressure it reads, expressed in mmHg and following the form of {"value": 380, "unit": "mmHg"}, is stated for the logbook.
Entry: {"value": 238, "unit": "mmHg"}
